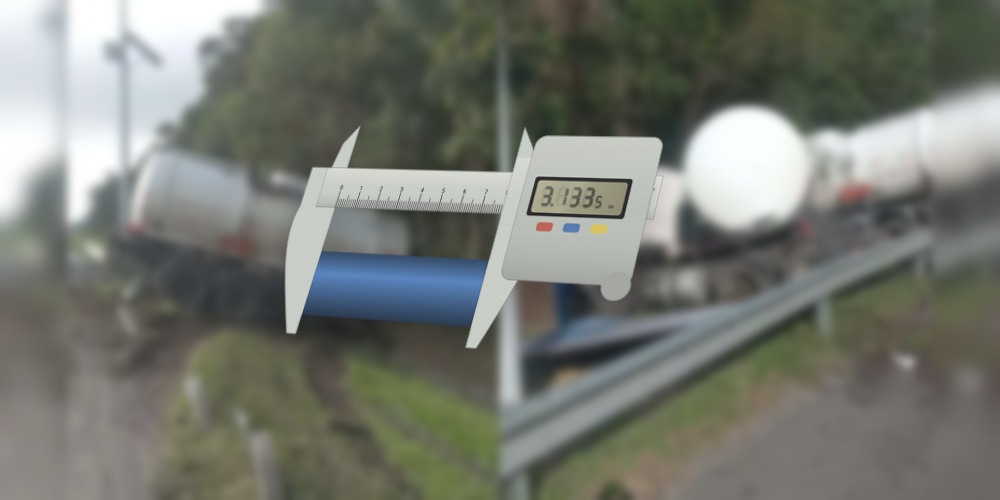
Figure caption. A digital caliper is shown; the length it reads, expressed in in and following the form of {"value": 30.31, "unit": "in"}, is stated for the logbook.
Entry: {"value": 3.1335, "unit": "in"}
